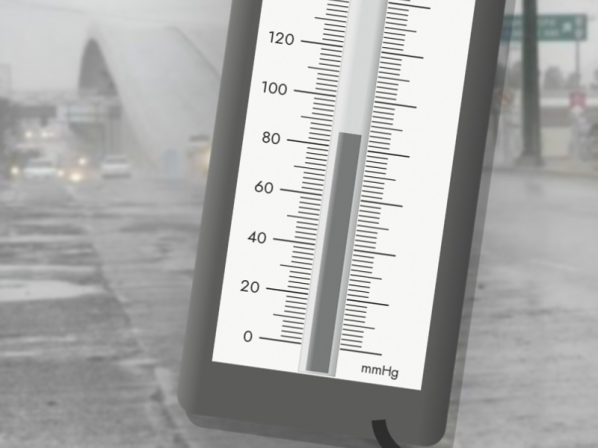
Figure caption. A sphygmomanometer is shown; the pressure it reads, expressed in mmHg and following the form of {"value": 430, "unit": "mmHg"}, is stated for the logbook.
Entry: {"value": 86, "unit": "mmHg"}
